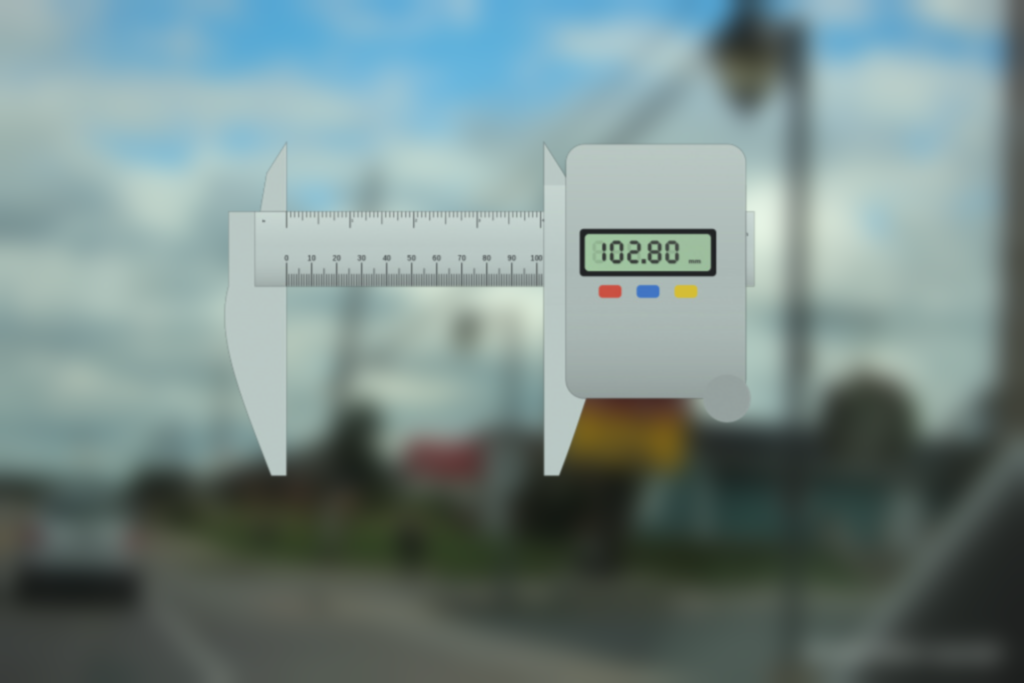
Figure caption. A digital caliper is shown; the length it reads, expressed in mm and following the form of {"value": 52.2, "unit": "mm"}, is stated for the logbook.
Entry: {"value": 102.80, "unit": "mm"}
